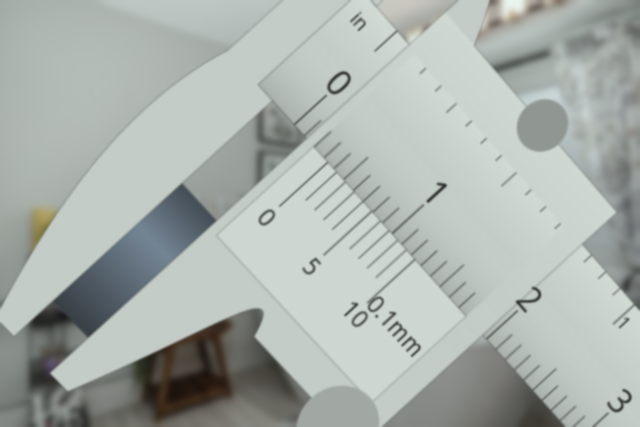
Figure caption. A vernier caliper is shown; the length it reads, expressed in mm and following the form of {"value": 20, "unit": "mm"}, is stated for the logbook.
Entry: {"value": 3.4, "unit": "mm"}
